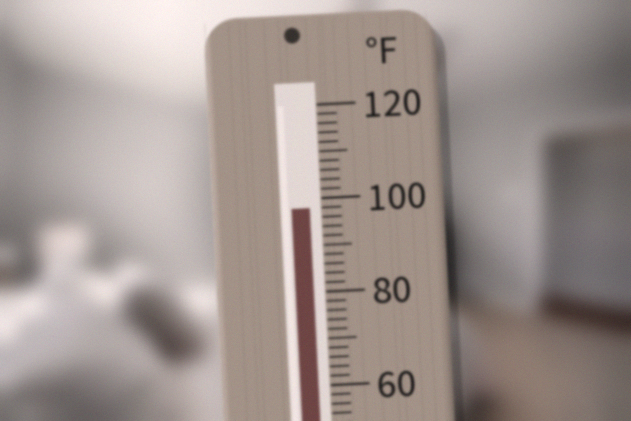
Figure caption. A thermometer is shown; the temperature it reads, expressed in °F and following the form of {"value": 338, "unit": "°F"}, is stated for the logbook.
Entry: {"value": 98, "unit": "°F"}
